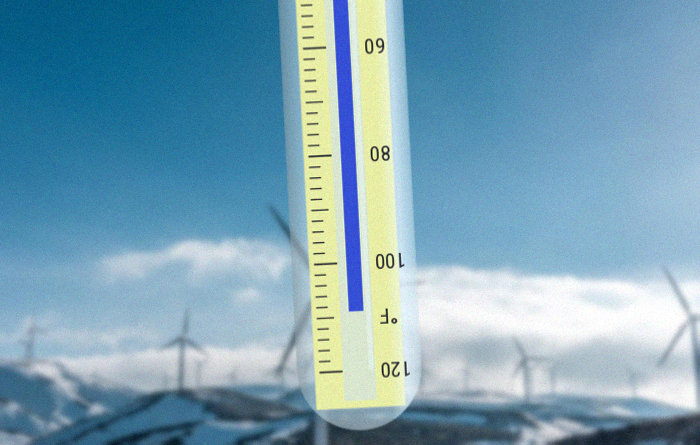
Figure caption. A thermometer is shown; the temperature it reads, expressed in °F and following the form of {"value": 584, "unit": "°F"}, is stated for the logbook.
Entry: {"value": 109, "unit": "°F"}
